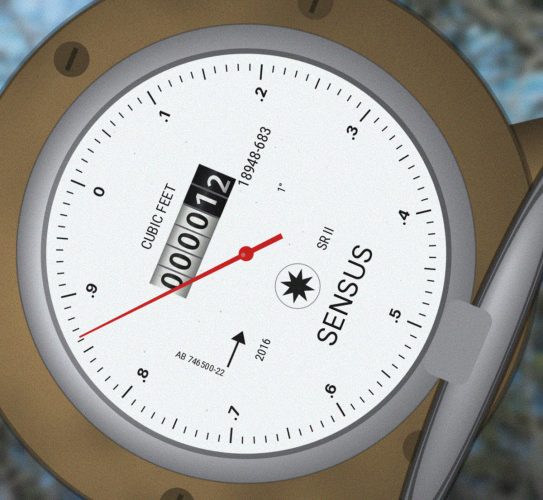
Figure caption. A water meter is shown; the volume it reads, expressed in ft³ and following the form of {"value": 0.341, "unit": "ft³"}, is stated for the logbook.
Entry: {"value": 11.86, "unit": "ft³"}
